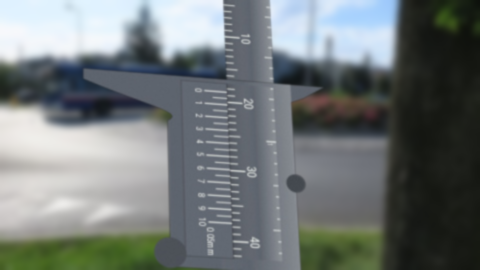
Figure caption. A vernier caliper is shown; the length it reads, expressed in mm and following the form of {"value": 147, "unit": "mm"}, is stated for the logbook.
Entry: {"value": 18.5, "unit": "mm"}
